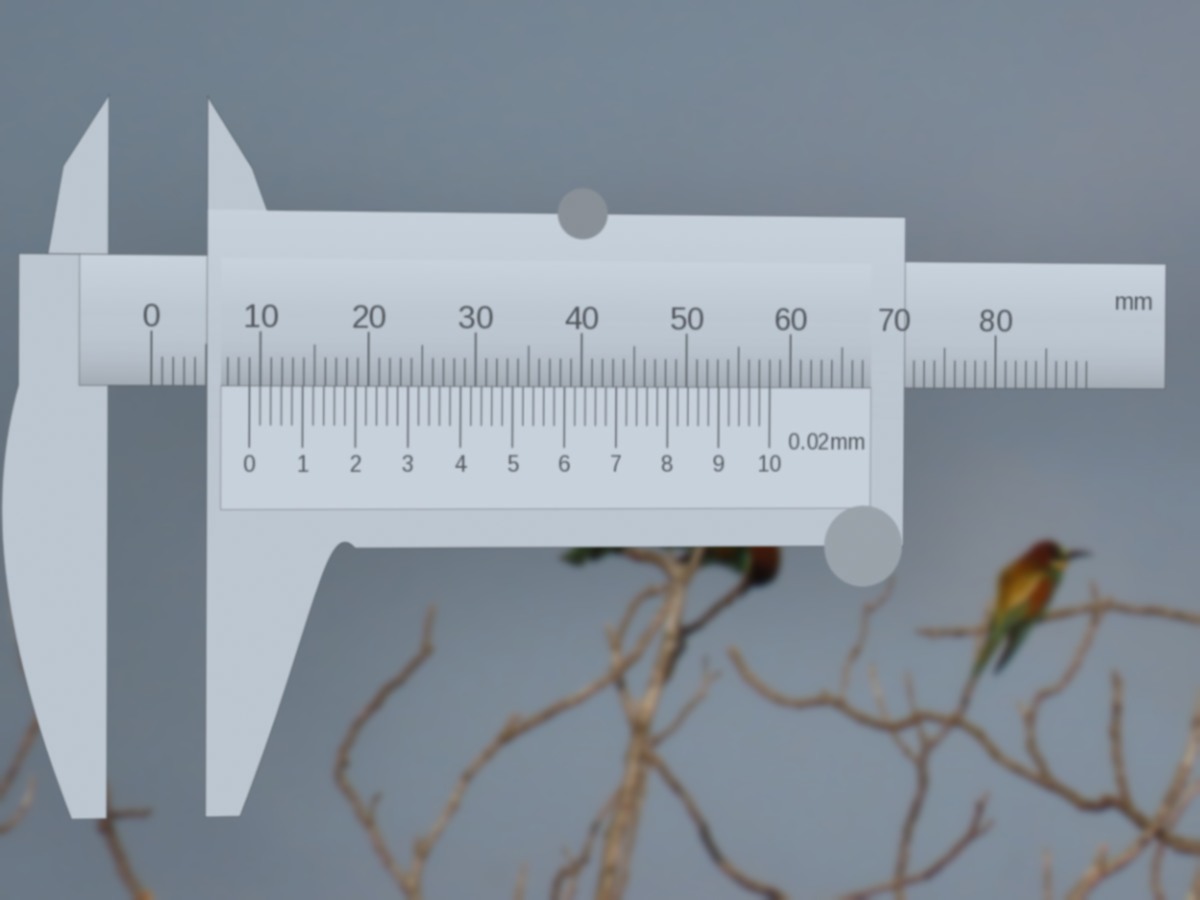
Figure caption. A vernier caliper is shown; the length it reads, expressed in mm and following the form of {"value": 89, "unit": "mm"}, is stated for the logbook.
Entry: {"value": 9.0, "unit": "mm"}
